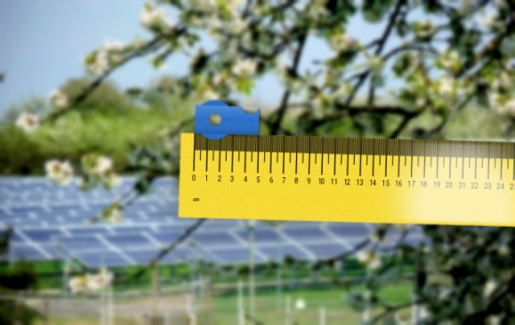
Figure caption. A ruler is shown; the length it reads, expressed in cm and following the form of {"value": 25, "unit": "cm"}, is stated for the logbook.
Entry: {"value": 5, "unit": "cm"}
